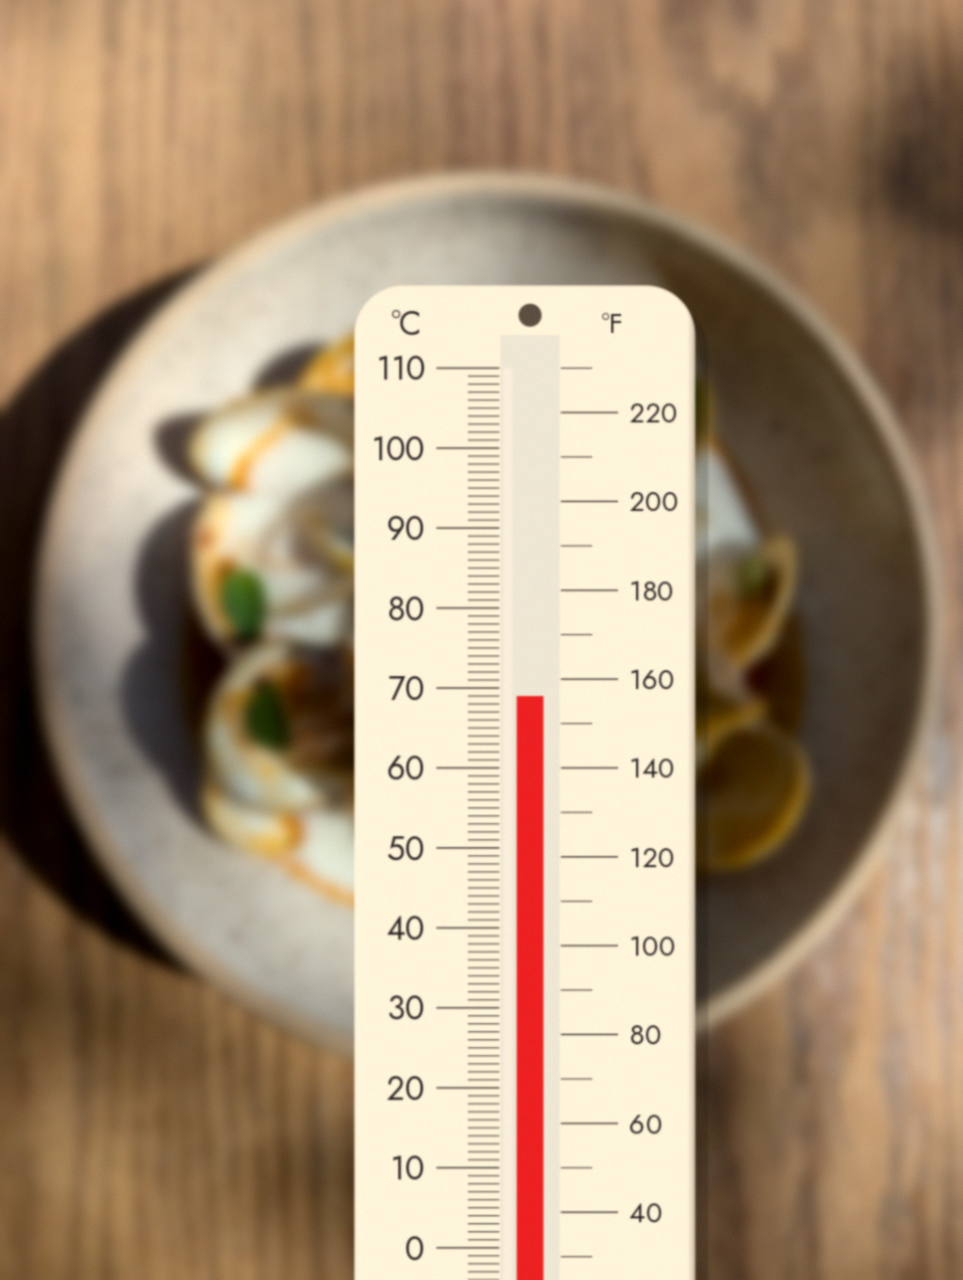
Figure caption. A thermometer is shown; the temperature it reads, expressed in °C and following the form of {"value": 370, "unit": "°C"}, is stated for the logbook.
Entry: {"value": 69, "unit": "°C"}
